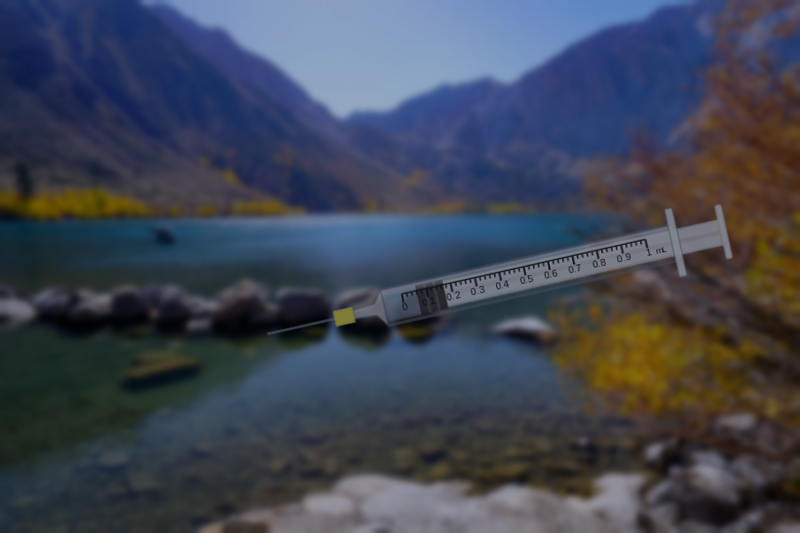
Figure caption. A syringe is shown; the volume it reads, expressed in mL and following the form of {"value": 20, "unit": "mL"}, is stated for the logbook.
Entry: {"value": 0.06, "unit": "mL"}
